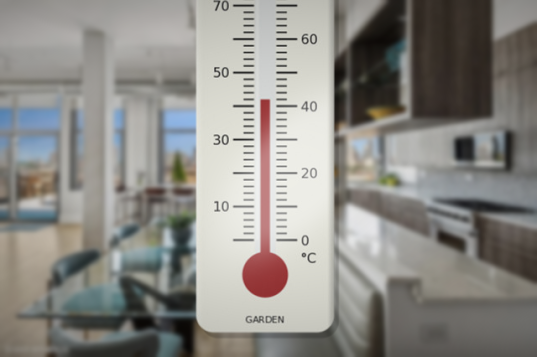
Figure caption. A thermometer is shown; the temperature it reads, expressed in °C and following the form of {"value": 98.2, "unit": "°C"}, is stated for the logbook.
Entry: {"value": 42, "unit": "°C"}
